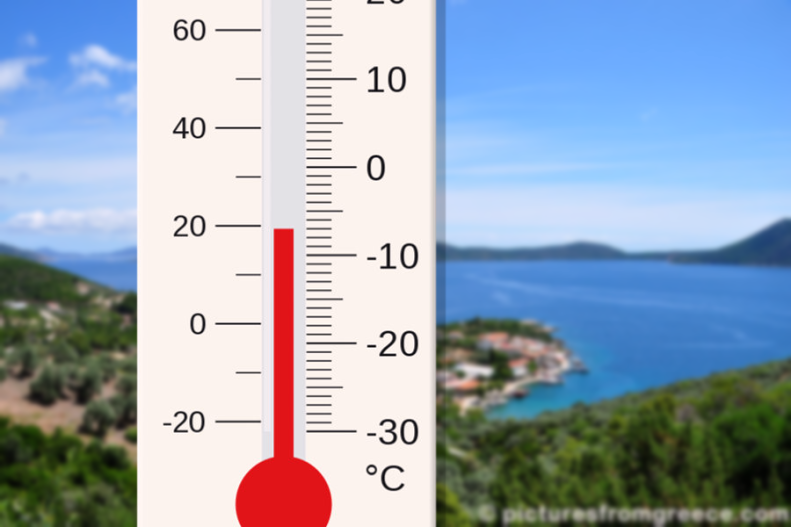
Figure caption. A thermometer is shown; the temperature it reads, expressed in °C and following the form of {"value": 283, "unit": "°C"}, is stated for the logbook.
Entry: {"value": -7, "unit": "°C"}
